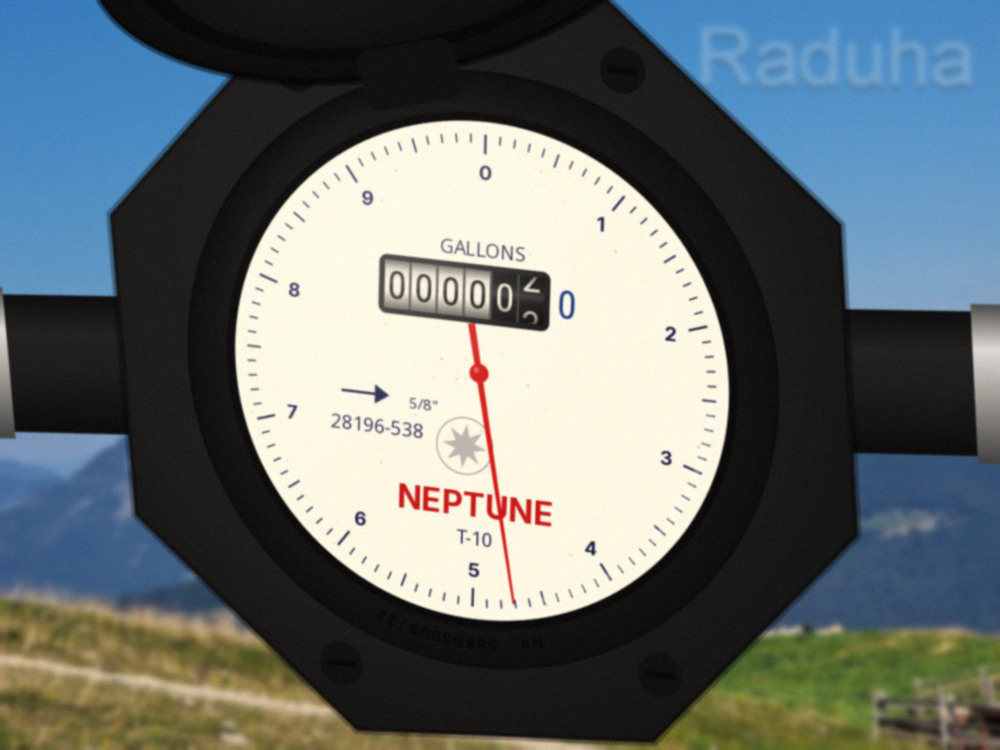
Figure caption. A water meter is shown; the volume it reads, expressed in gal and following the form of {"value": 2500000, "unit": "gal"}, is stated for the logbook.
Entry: {"value": 24.7, "unit": "gal"}
